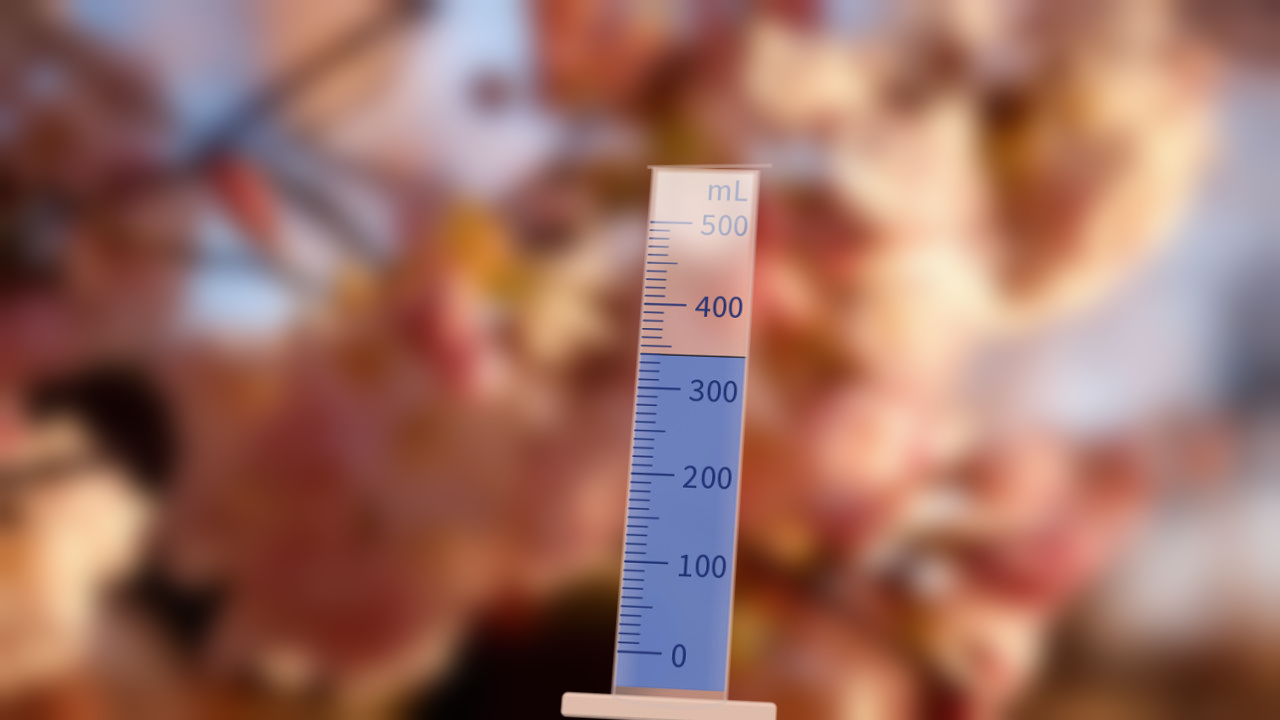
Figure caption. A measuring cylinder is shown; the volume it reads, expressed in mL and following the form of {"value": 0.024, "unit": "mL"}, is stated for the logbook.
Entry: {"value": 340, "unit": "mL"}
